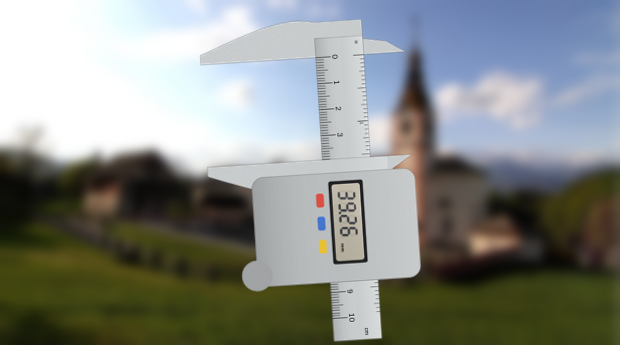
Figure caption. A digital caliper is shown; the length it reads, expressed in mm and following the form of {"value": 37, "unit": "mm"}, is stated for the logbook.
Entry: {"value": 39.26, "unit": "mm"}
